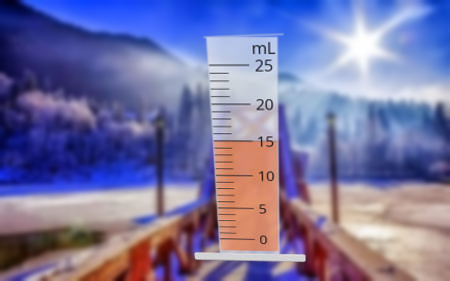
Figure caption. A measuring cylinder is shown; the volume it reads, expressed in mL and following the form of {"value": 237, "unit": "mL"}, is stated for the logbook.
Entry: {"value": 15, "unit": "mL"}
